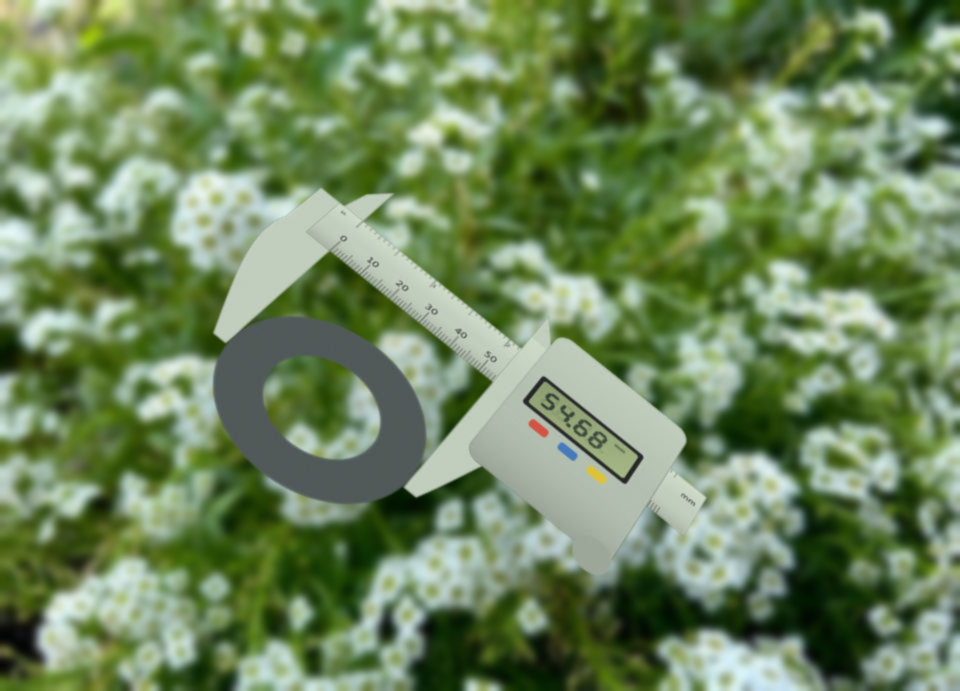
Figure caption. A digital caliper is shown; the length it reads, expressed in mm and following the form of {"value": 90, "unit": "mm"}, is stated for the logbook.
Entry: {"value": 54.68, "unit": "mm"}
